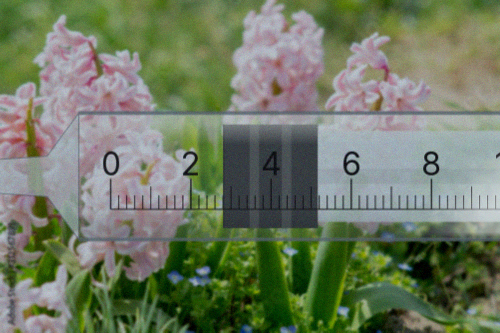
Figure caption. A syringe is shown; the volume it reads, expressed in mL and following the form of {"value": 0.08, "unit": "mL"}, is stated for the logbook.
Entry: {"value": 2.8, "unit": "mL"}
